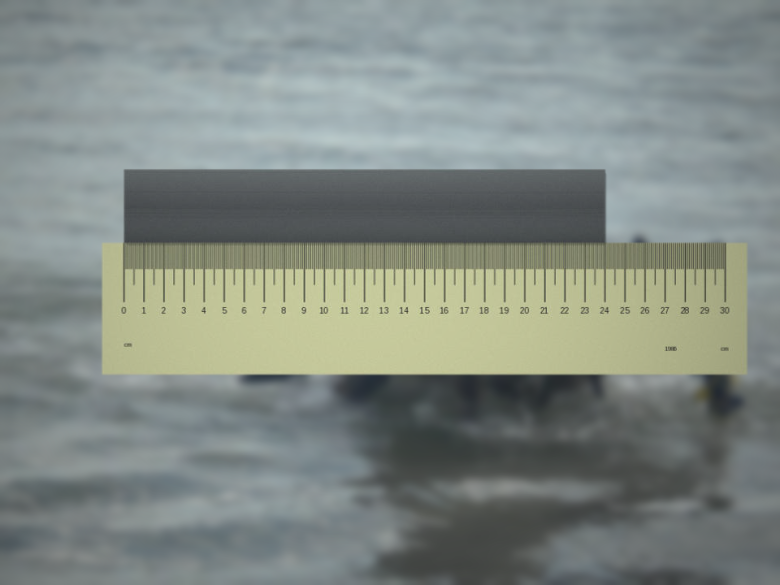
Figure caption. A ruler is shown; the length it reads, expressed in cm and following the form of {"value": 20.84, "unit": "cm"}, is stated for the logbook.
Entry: {"value": 24, "unit": "cm"}
